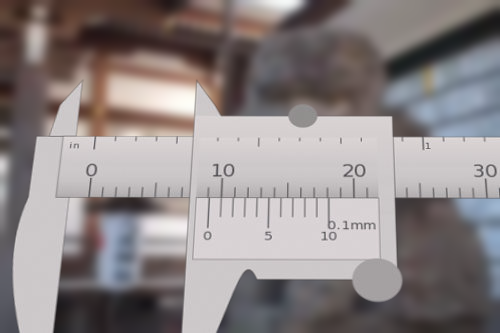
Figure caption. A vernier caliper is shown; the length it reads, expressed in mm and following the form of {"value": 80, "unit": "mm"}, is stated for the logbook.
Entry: {"value": 9.1, "unit": "mm"}
